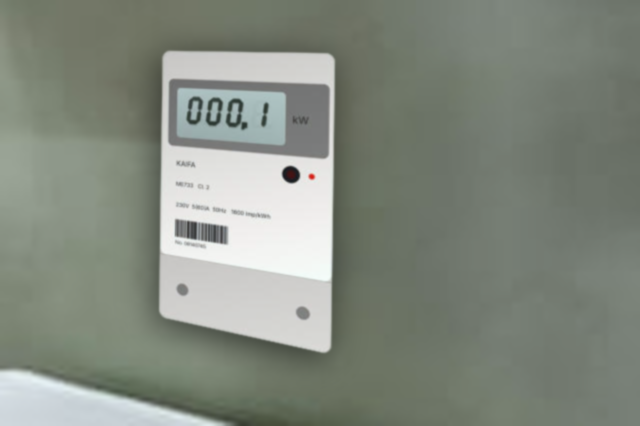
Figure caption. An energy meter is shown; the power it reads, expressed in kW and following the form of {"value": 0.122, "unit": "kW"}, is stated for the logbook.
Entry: {"value": 0.1, "unit": "kW"}
